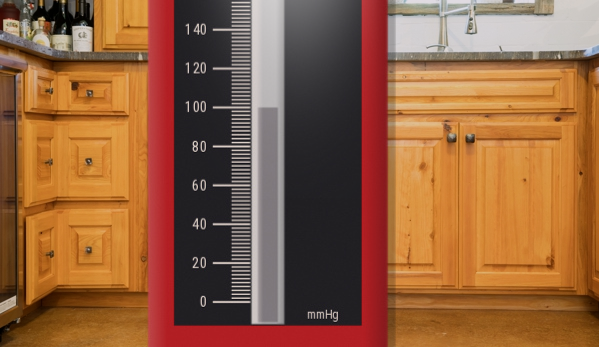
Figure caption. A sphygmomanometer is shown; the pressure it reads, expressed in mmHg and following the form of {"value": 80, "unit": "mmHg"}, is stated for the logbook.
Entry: {"value": 100, "unit": "mmHg"}
